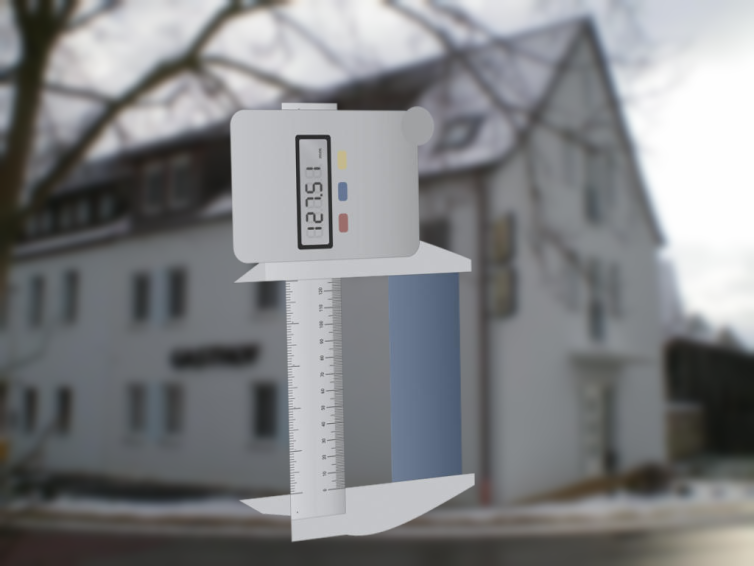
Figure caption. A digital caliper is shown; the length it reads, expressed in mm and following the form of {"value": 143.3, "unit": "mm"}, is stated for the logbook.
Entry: {"value": 127.51, "unit": "mm"}
